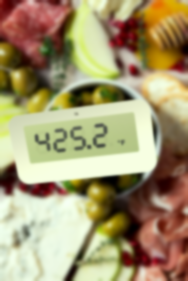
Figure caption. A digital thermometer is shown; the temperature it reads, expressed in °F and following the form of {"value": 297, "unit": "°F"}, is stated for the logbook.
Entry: {"value": 425.2, "unit": "°F"}
